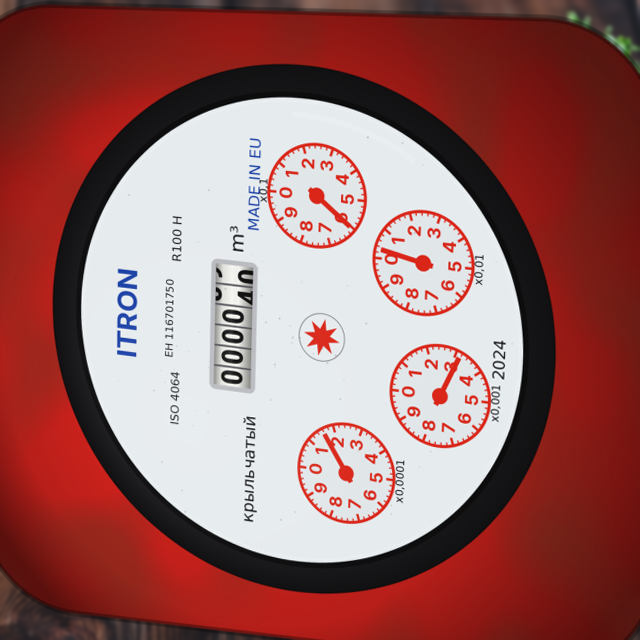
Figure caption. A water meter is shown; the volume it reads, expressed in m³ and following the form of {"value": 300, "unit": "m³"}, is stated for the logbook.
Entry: {"value": 39.6031, "unit": "m³"}
